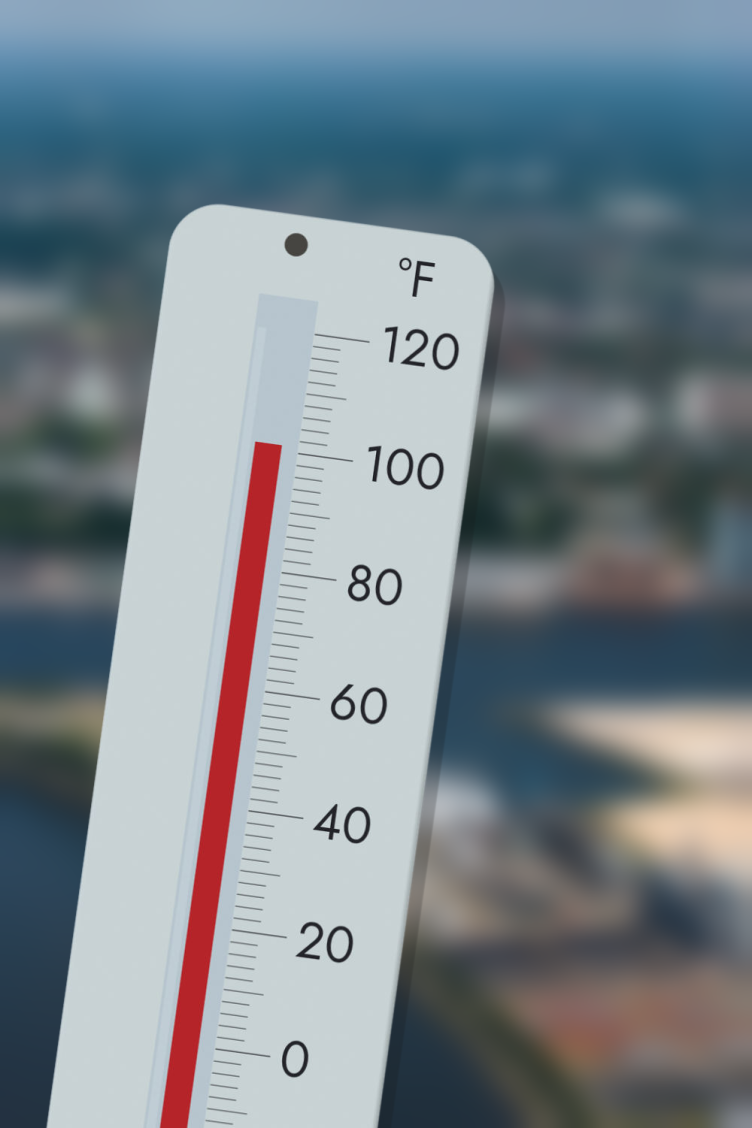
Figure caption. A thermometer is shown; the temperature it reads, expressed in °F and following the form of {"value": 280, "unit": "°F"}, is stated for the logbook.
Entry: {"value": 101, "unit": "°F"}
